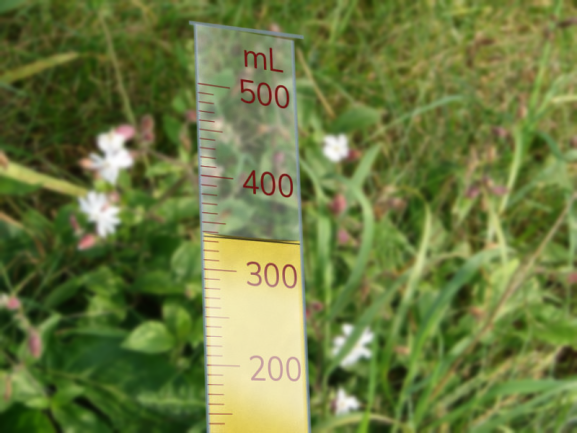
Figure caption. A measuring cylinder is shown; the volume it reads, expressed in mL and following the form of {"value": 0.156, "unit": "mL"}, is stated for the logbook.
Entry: {"value": 335, "unit": "mL"}
